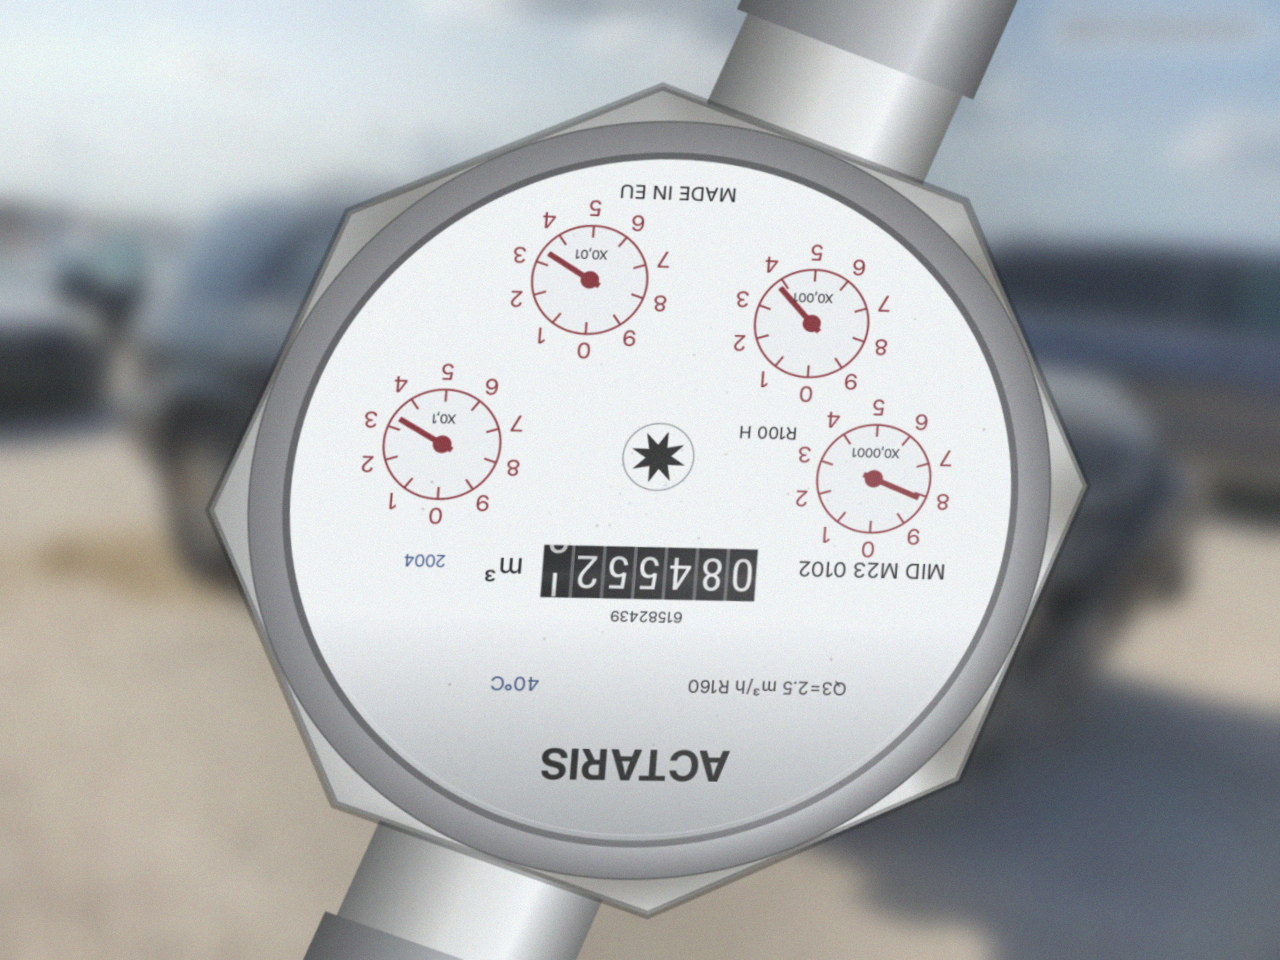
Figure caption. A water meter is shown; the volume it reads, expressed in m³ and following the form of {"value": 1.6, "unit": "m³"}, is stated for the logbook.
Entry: {"value": 845521.3338, "unit": "m³"}
